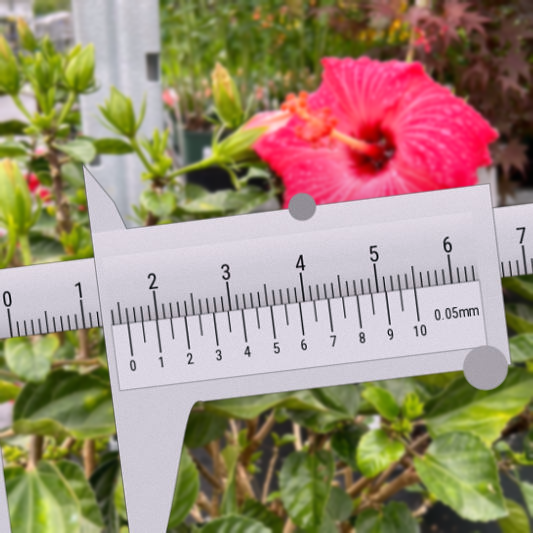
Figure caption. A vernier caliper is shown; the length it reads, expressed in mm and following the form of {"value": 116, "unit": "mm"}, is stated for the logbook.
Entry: {"value": 16.0, "unit": "mm"}
